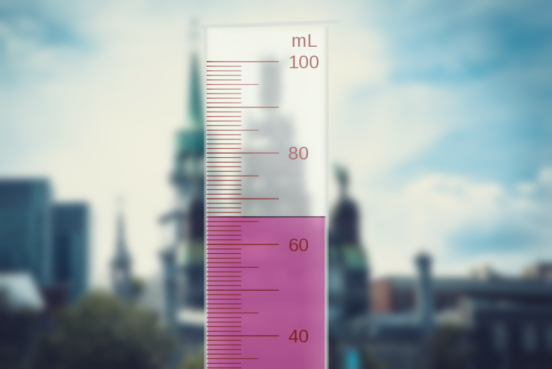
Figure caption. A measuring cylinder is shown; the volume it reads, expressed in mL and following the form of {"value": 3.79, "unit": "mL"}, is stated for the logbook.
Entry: {"value": 66, "unit": "mL"}
